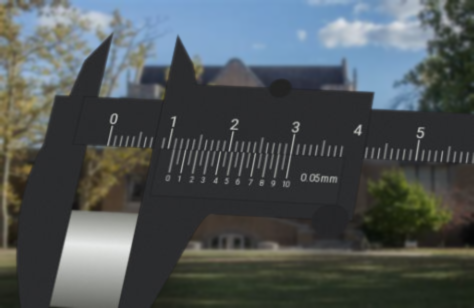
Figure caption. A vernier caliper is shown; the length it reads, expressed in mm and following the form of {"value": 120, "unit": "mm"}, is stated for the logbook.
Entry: {"value": 11.0, "unit": "mm"}
